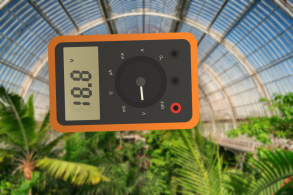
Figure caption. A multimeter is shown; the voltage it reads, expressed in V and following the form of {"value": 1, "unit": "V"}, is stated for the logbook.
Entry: {"value": 18.8, "unit": "V"}
